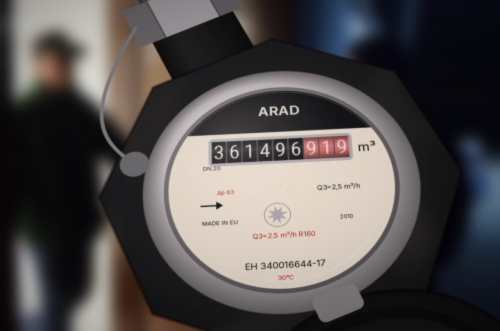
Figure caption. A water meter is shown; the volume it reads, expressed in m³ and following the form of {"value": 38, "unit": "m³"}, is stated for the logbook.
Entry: {"value": 361496.919, "unit": "m³"}
